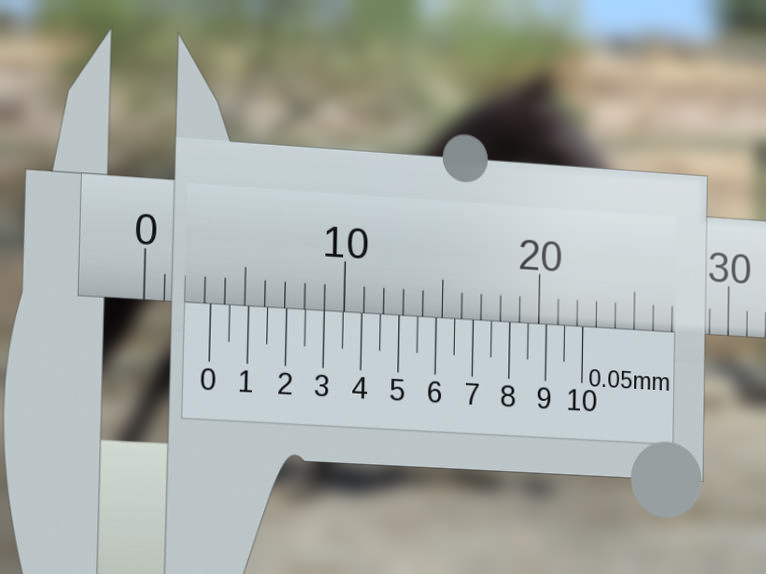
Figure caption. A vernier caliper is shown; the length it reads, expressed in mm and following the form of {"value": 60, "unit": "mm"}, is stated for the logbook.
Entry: {"value": 3.3, "unit": "mm"}
